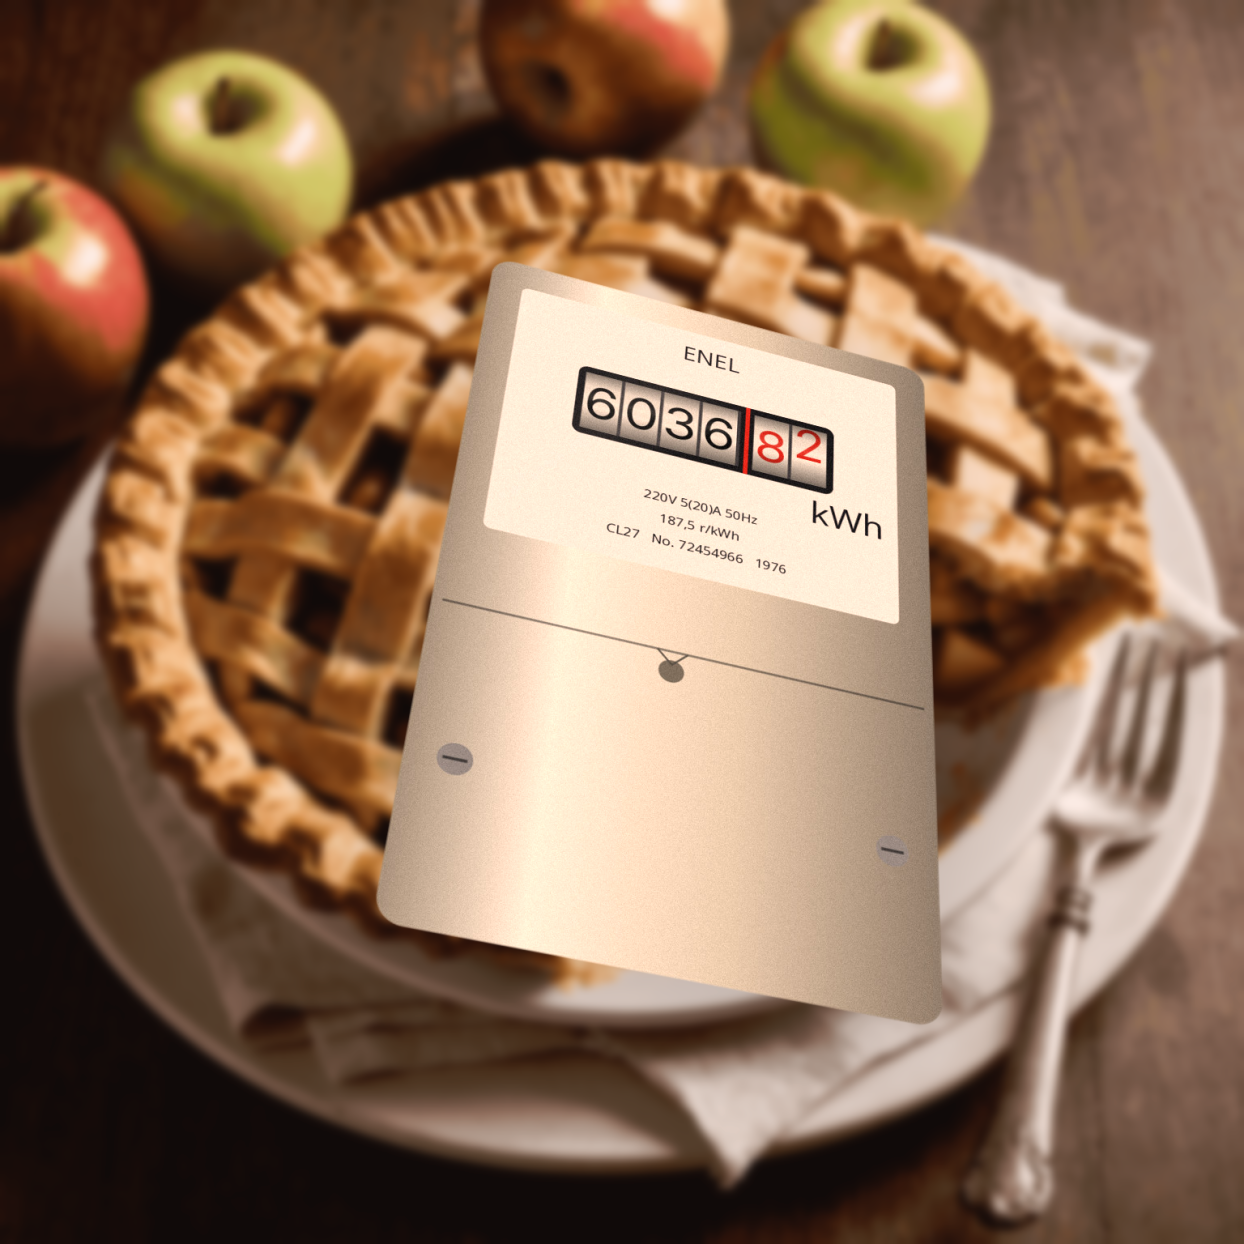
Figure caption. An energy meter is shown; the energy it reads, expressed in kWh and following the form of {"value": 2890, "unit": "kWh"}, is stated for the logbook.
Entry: {"value": 6036.82, "unit": "kWh"}
